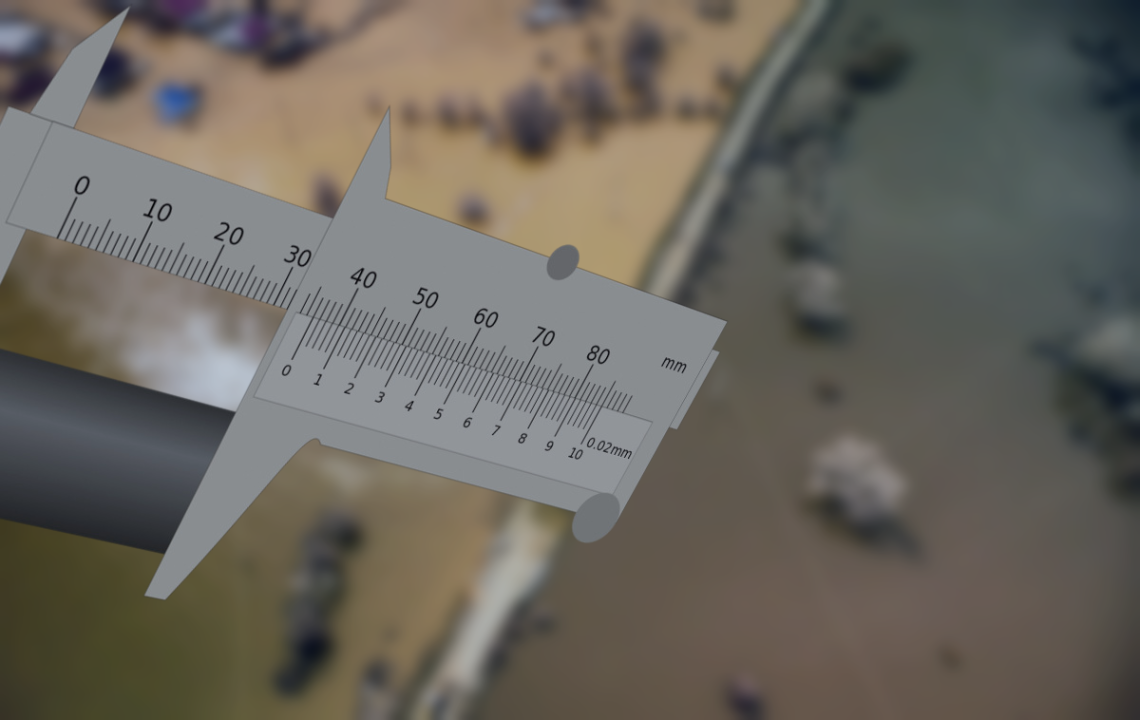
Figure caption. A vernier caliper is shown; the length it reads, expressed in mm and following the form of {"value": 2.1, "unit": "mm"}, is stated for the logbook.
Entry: {"value": 36.0, "unit": "mm"}
